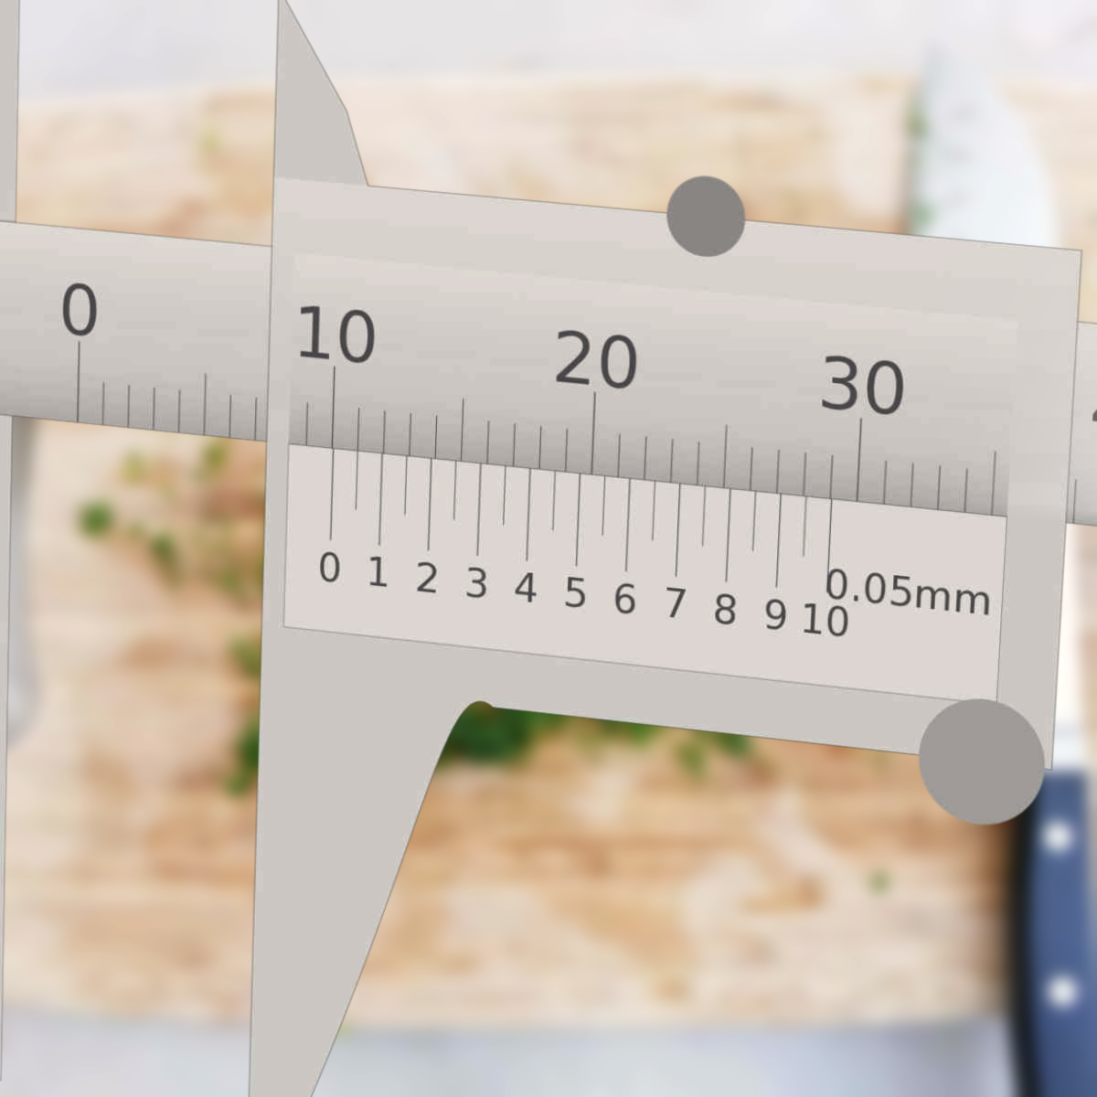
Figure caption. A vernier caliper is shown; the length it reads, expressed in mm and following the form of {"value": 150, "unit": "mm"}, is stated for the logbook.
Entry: {"value": 10.05, "unit": "mm"}
